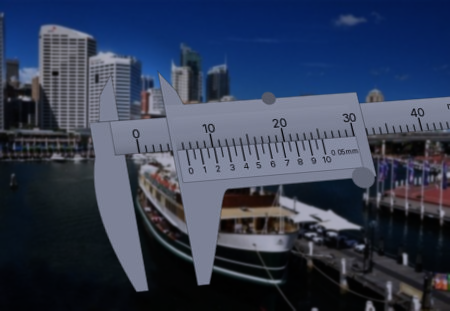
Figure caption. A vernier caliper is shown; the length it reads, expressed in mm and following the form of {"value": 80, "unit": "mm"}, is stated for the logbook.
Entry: {"value": 6.4, "unit": "mm"}
